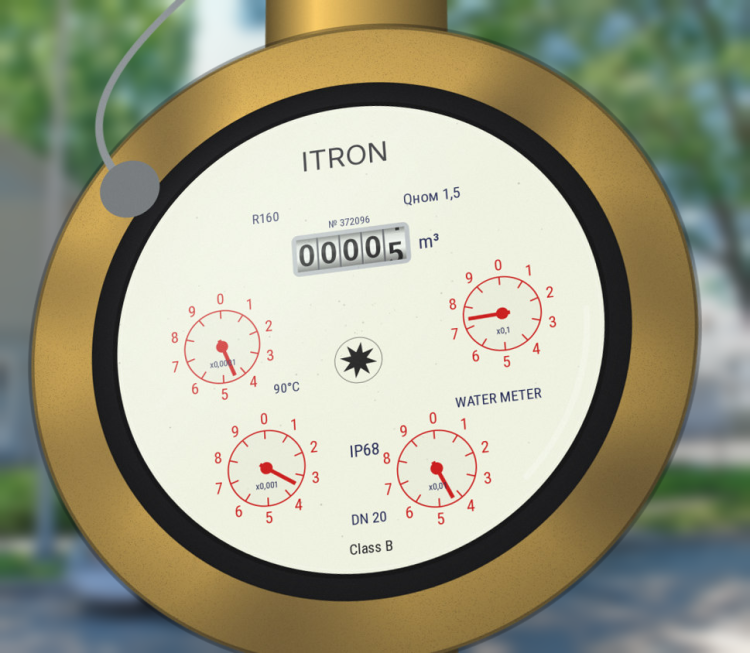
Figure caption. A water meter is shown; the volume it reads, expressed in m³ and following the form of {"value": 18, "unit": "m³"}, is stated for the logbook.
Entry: {"value": 4.7434, "unit": "m³"}
